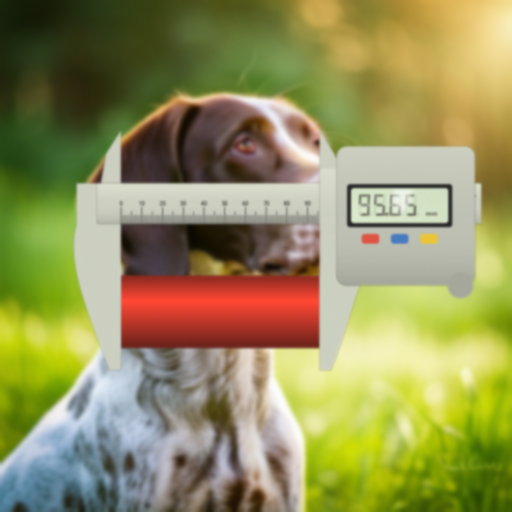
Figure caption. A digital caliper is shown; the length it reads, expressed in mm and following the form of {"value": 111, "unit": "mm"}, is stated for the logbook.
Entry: {"value": 95.65, "unit": "mm"}
